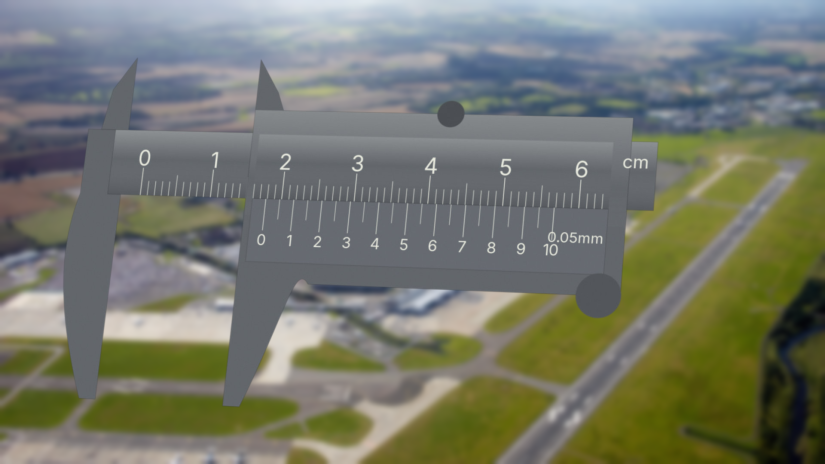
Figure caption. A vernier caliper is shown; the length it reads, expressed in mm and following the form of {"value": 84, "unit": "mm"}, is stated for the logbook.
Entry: {"value": 17.8, "unit": "mm"}
